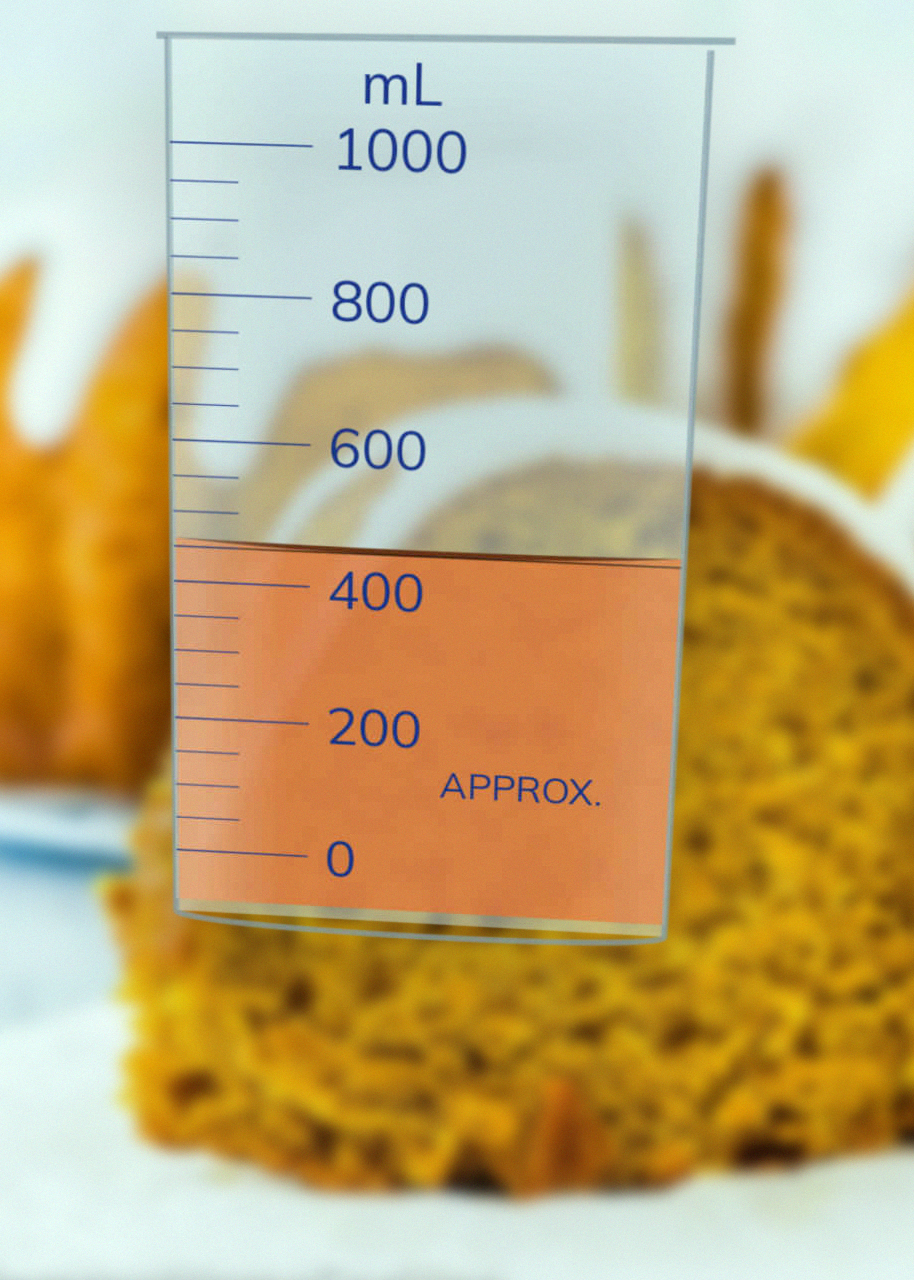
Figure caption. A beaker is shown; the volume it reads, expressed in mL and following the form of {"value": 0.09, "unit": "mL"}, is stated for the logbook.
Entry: {"value": 450, "unit": "mL"}
